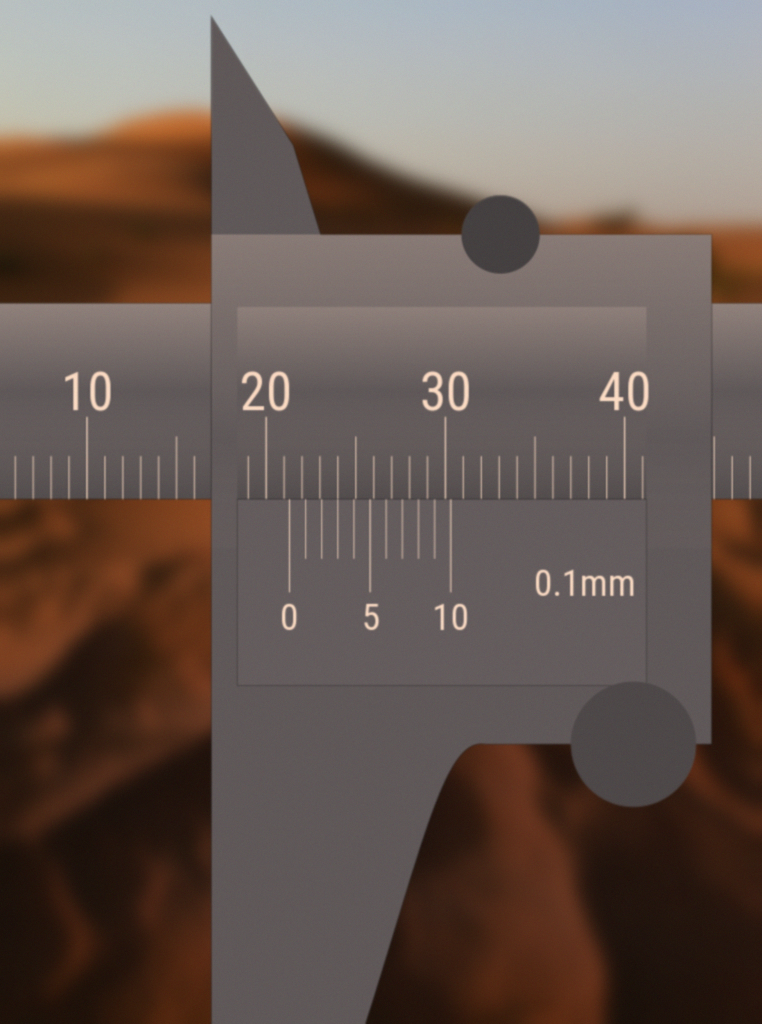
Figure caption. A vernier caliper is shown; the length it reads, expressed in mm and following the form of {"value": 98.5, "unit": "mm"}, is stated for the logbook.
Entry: {"value": 21.3, "unit": "mm"}
